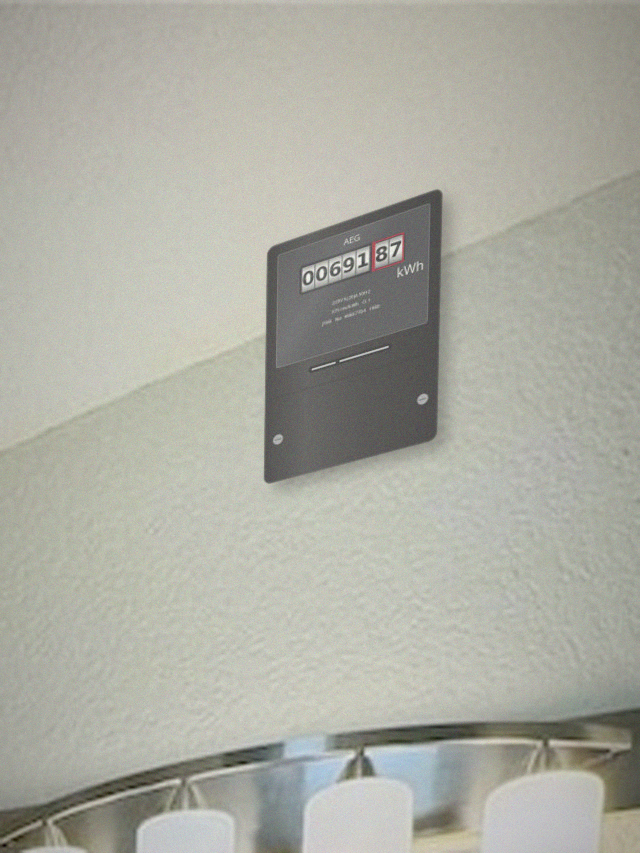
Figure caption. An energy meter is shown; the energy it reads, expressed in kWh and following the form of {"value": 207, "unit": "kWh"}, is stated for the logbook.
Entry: {"value": 691.87, "unit": "kWh"}
